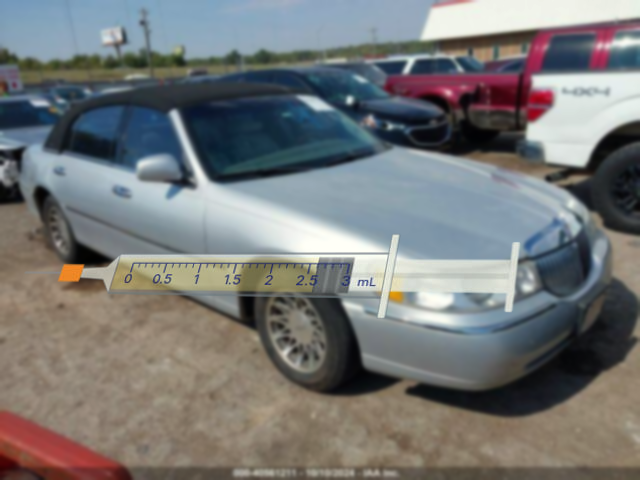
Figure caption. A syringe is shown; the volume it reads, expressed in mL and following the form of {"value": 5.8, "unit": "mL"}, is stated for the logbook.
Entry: {"value": 2.6, "unit": "mL"}
